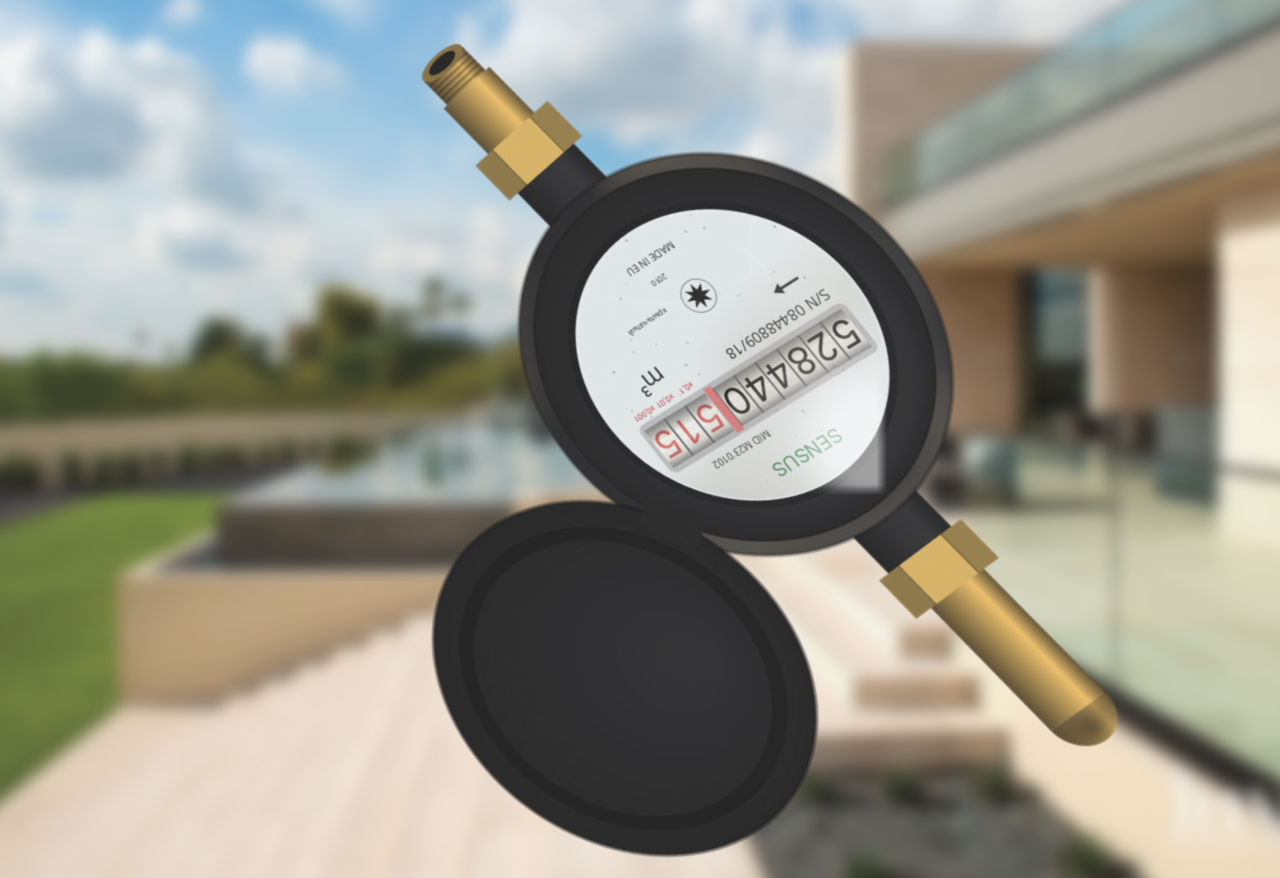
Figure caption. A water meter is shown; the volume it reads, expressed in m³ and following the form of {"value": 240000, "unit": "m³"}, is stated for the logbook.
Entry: {"value": 528440.515, "unit": "m³"}
